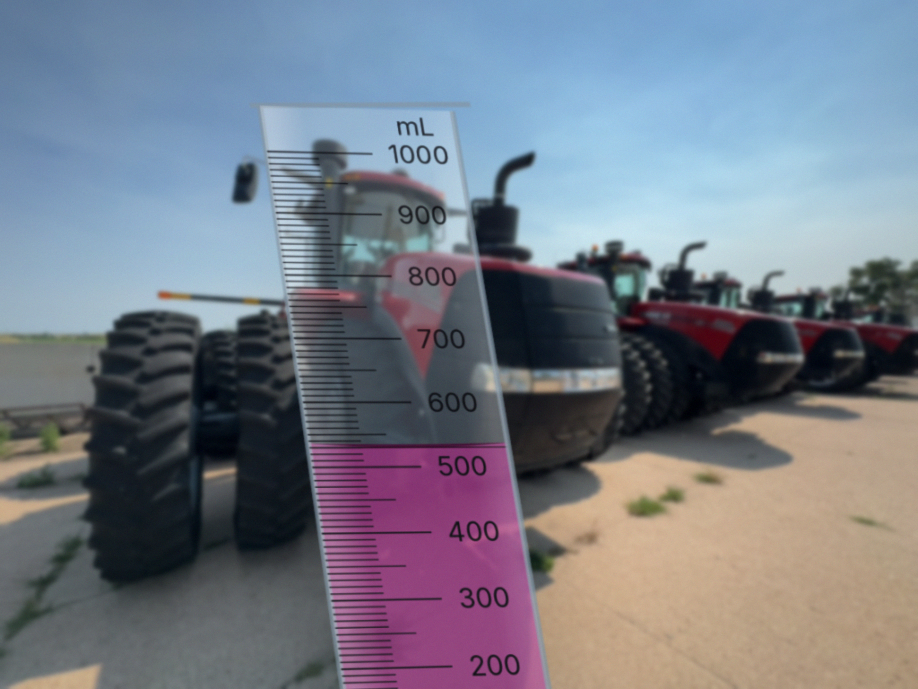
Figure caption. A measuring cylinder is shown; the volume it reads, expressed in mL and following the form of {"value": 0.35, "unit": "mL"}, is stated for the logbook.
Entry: {"value": 530, "unit": "mL"}
